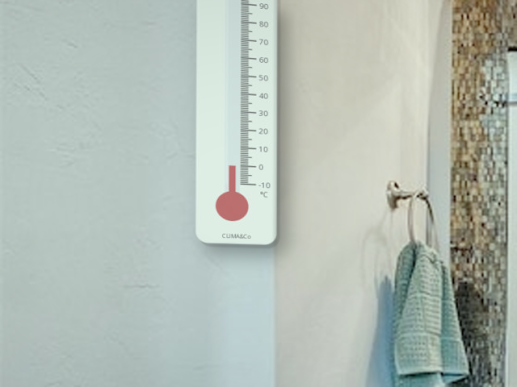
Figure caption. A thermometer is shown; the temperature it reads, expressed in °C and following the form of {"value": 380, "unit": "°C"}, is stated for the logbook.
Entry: {"value": 0, "unit": "°C"}
